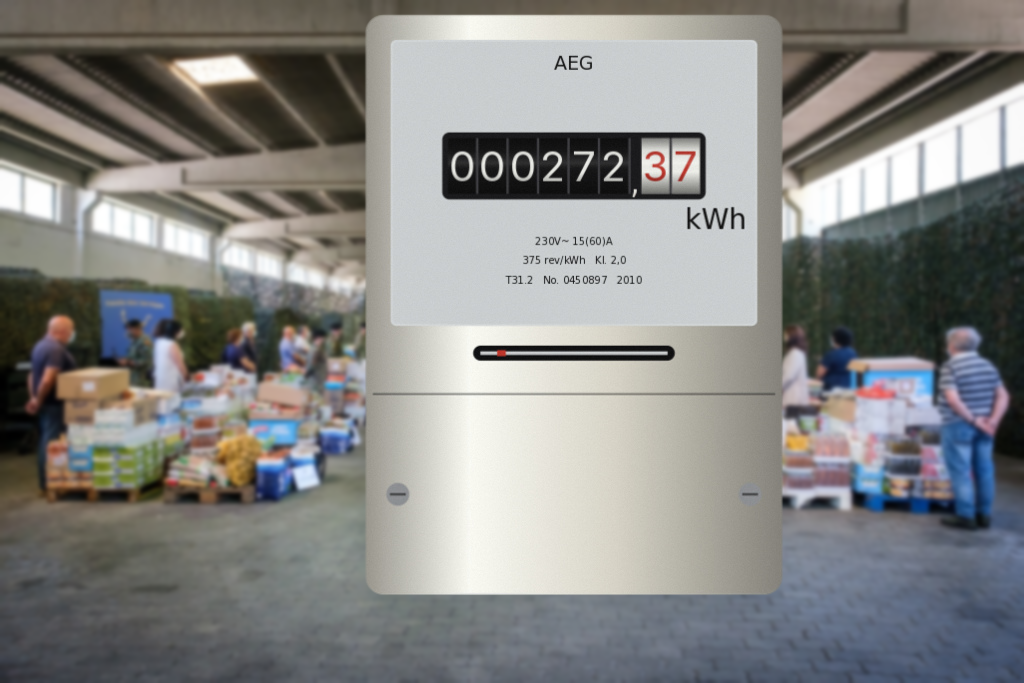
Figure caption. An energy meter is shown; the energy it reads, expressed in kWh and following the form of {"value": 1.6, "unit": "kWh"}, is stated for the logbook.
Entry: {"value": 272.37, "unit": "kWh"}
